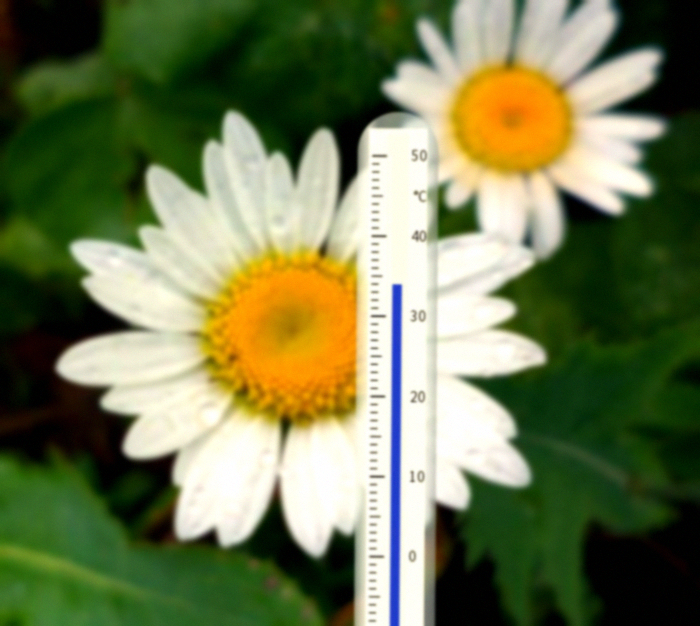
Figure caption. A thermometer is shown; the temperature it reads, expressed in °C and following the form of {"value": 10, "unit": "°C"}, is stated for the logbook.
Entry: {"value": 34, "unit": "°C"}
